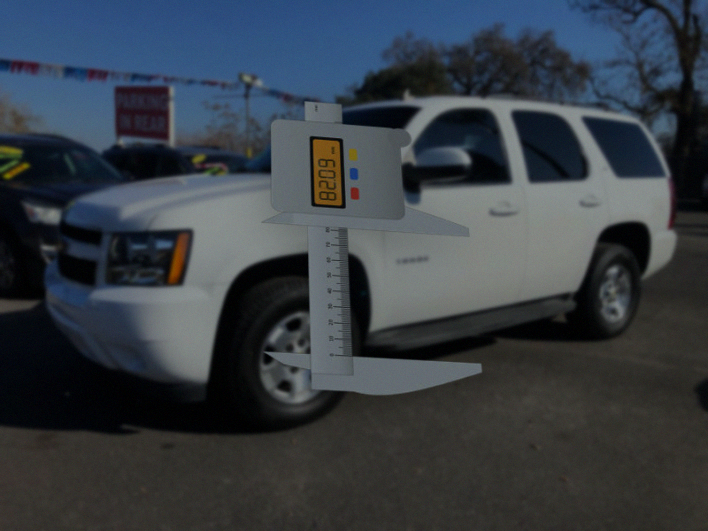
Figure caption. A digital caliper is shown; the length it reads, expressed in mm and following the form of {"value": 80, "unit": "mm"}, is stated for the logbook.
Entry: {"value": 82.09, "unit": "mm"}
